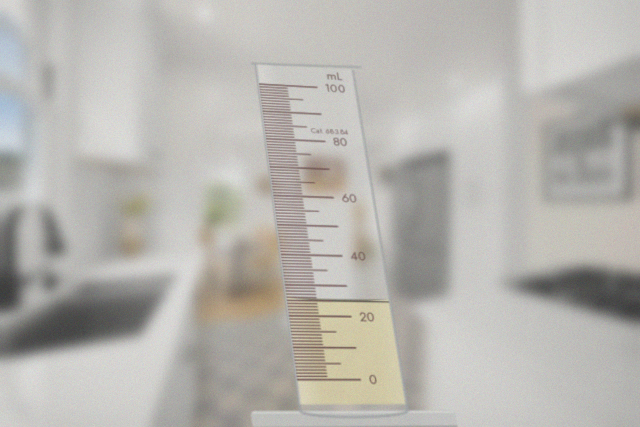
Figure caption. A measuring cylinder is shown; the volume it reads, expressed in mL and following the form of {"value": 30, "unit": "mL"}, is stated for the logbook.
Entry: {"value": 25, "unit": "mL"}
